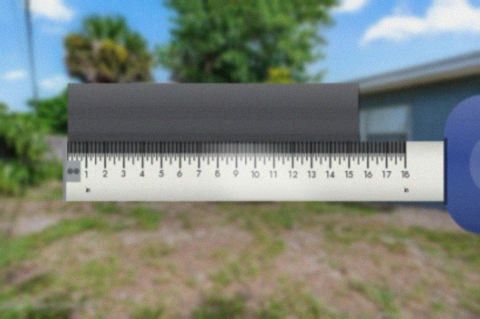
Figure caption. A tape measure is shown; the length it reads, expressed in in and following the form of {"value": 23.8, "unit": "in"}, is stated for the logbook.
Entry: {"value": 15.5, "unit": "in"}
